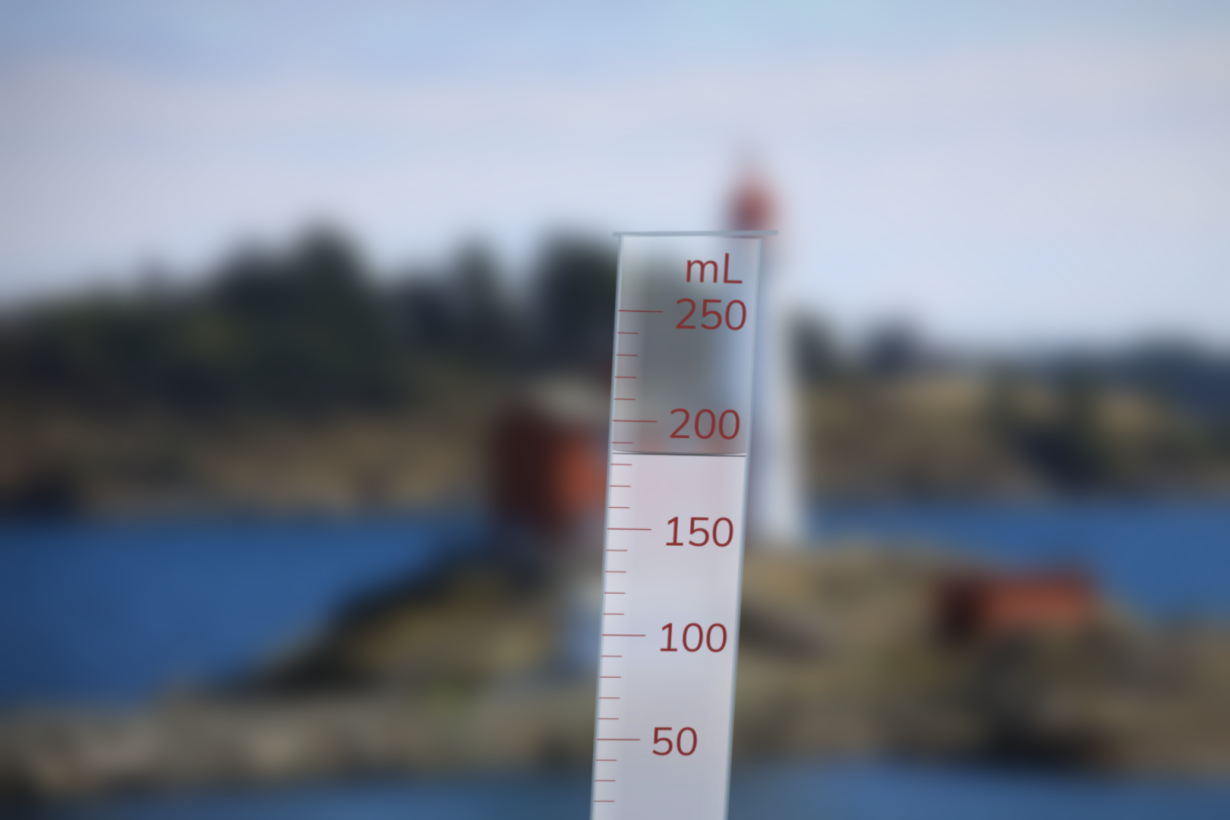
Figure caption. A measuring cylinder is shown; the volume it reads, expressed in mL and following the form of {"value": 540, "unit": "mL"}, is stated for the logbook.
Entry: {"value": 185, "unit": "mL"}
